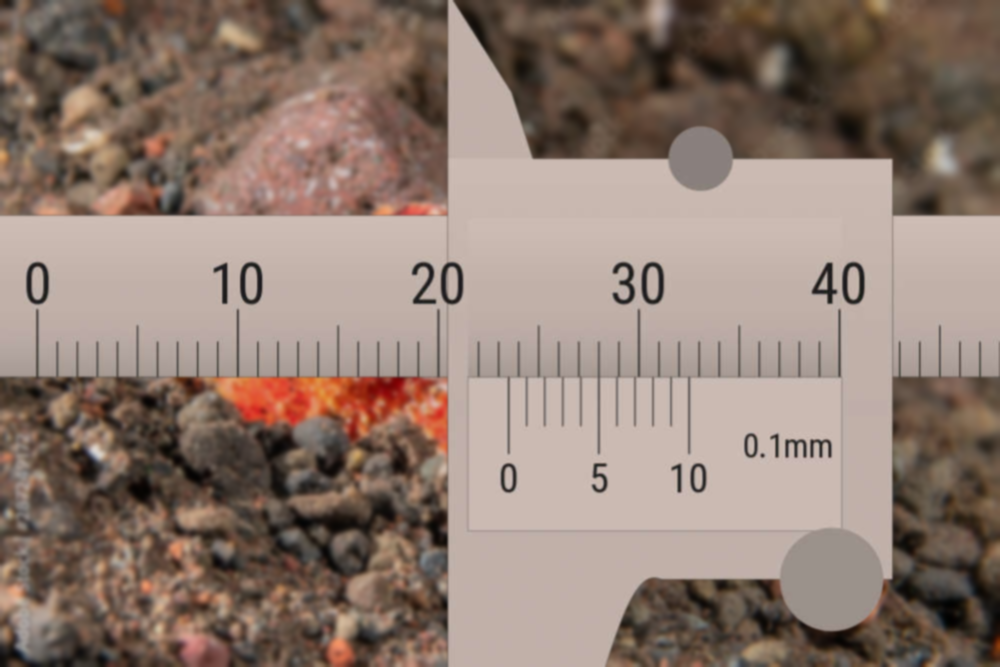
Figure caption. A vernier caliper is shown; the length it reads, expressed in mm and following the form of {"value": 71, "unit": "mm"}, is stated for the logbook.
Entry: {"value": 23.5, "unit": "mm"}
